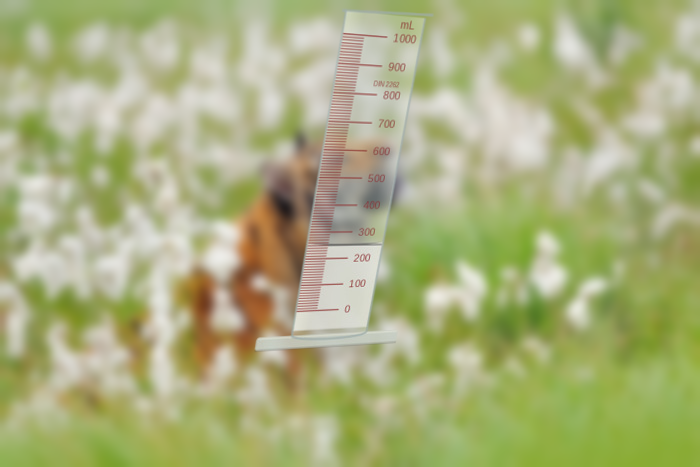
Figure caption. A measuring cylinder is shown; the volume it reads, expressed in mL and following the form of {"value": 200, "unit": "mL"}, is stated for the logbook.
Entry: {"value": 250, "unit": "mL"}
